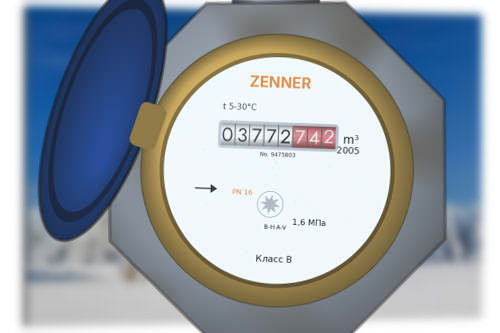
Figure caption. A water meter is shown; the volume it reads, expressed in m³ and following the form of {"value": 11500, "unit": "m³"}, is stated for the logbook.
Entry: {"value": 3772.742, "unit": "m³"}
